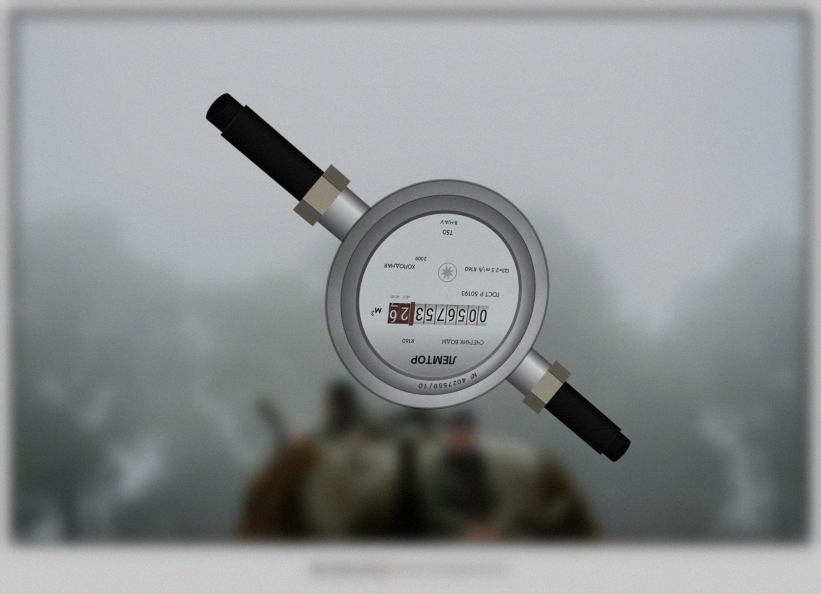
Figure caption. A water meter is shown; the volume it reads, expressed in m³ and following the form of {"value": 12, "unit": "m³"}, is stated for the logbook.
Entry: {"value": 56753.26, "unit": "m³"}
